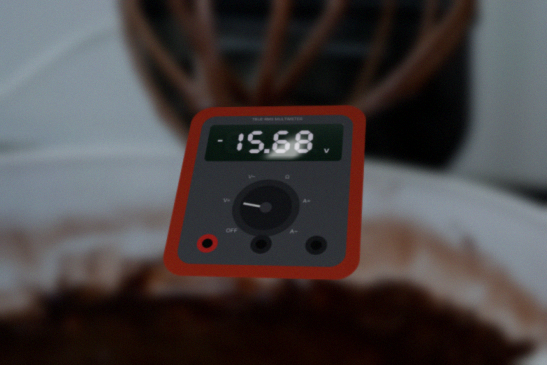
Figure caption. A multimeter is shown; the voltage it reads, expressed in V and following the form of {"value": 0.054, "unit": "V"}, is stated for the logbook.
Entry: {"value": -15.68, "unit": "V"}
